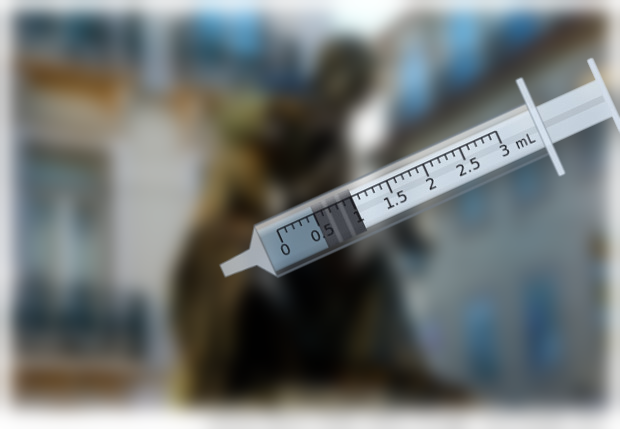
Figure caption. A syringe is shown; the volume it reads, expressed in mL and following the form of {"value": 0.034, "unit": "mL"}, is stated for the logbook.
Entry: {"value": 0.5, "unit": "mL"}
